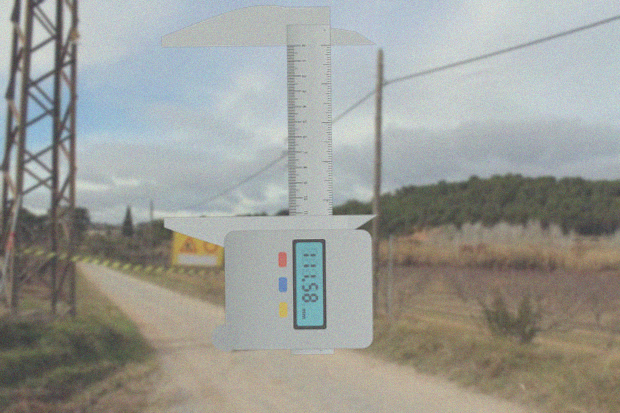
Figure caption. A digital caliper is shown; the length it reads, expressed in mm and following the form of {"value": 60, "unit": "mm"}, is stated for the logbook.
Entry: {"value": 111.58, "unit": "mm"}
